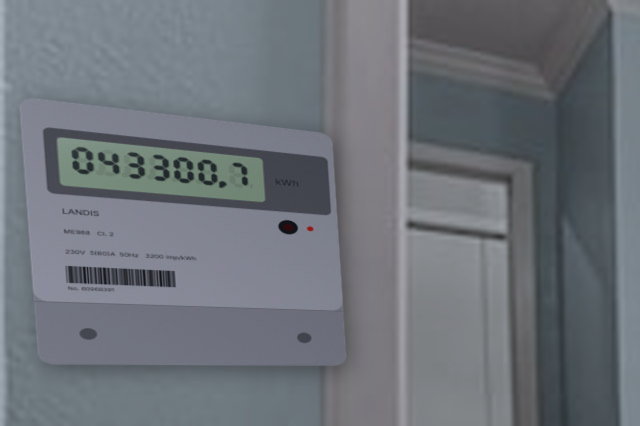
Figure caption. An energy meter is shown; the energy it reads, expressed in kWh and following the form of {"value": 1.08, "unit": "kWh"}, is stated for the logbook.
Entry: {"value": 43300.7, "unit": "kWh"}
